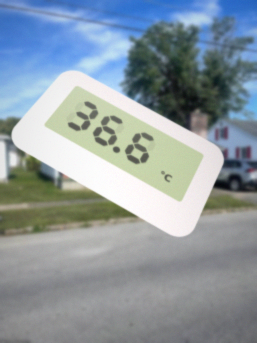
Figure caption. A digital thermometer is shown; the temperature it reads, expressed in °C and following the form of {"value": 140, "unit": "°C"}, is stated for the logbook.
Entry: {"value": 36.6, "unit": "°C"}
